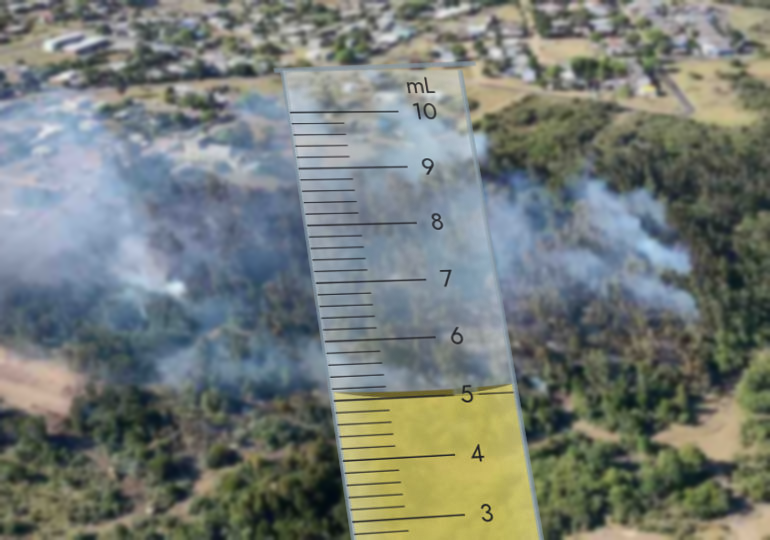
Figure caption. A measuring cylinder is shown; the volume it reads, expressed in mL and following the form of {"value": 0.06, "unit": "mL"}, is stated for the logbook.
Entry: {"value": 5, "unit": "mL"}
